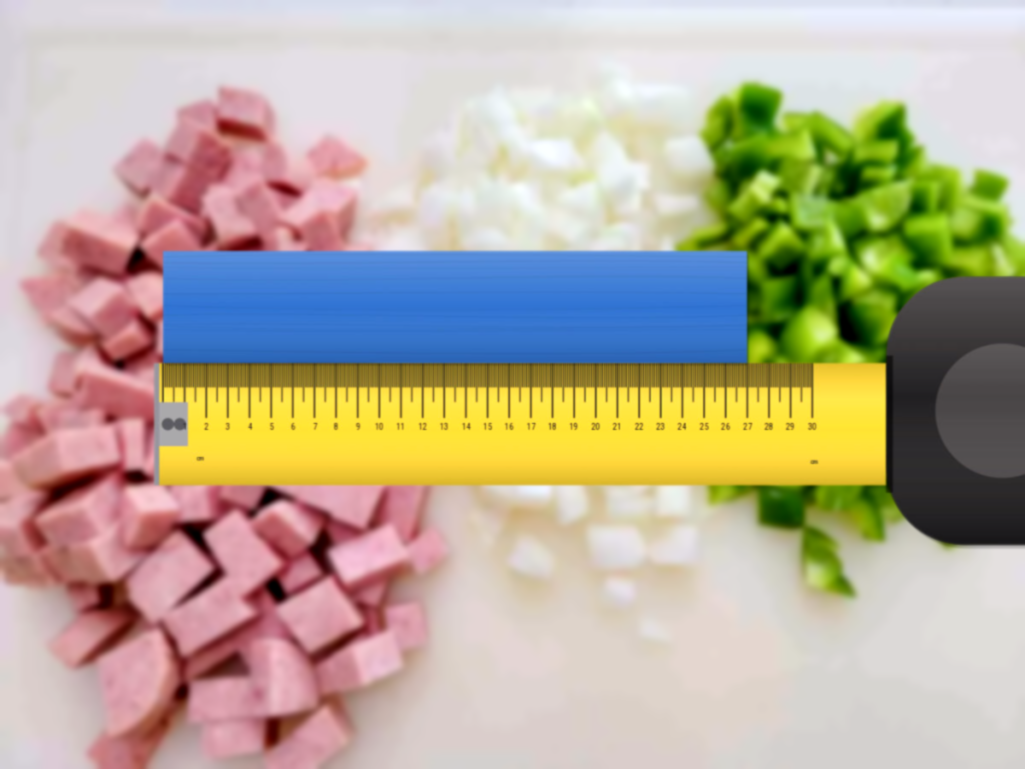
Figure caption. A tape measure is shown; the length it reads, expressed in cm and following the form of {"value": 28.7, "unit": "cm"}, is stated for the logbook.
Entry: {"value": 27, "unit": "cm"}
